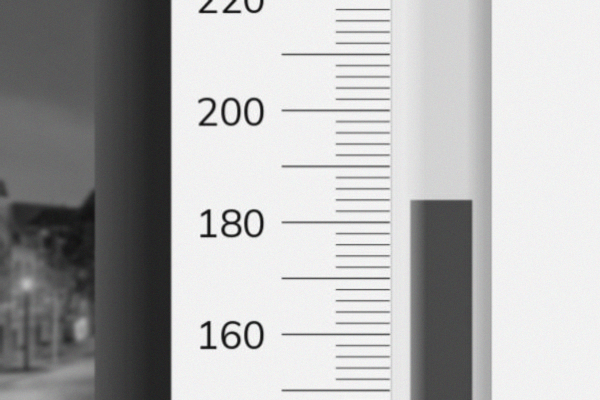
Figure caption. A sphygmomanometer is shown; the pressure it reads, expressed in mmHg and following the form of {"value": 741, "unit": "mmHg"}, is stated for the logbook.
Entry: {"value": 184, "unit": "mmHg"}
